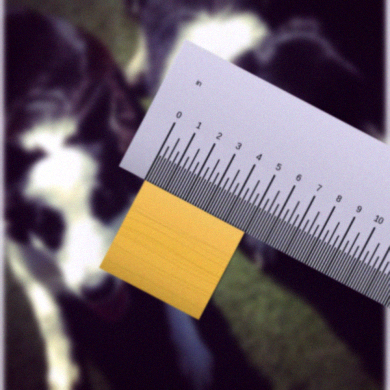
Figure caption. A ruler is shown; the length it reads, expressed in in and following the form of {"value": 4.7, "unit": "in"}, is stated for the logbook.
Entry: {"value": 5, "unit": "in"}
